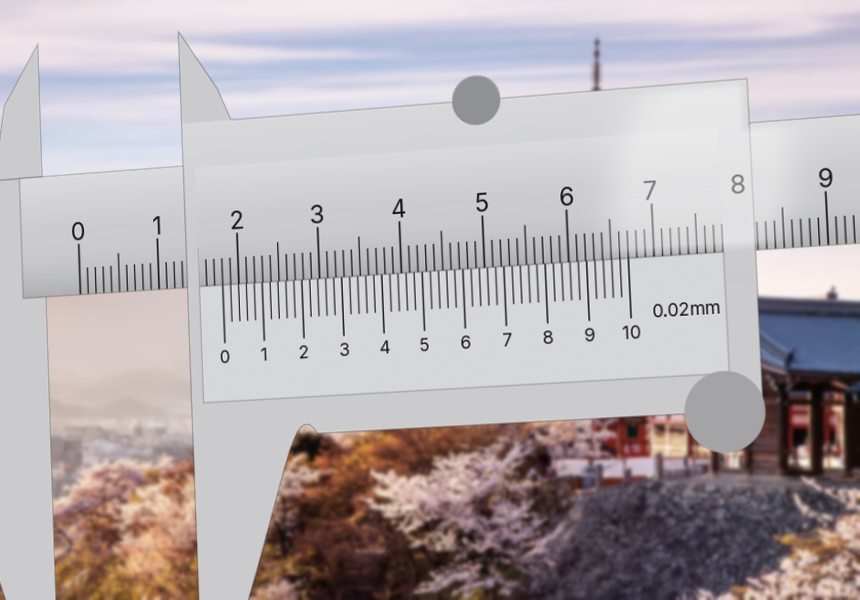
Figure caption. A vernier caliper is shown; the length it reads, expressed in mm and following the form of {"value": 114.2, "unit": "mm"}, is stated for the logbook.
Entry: {"value": 18.0, "unit": "mm"}
